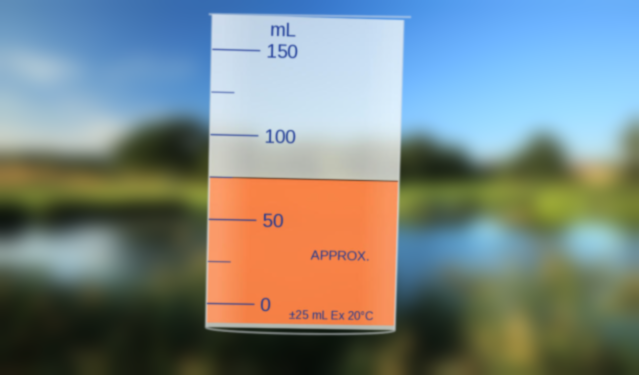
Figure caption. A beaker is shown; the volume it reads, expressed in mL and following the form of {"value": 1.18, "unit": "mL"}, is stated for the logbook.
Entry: {"value": 75, "unit": "mL"}
